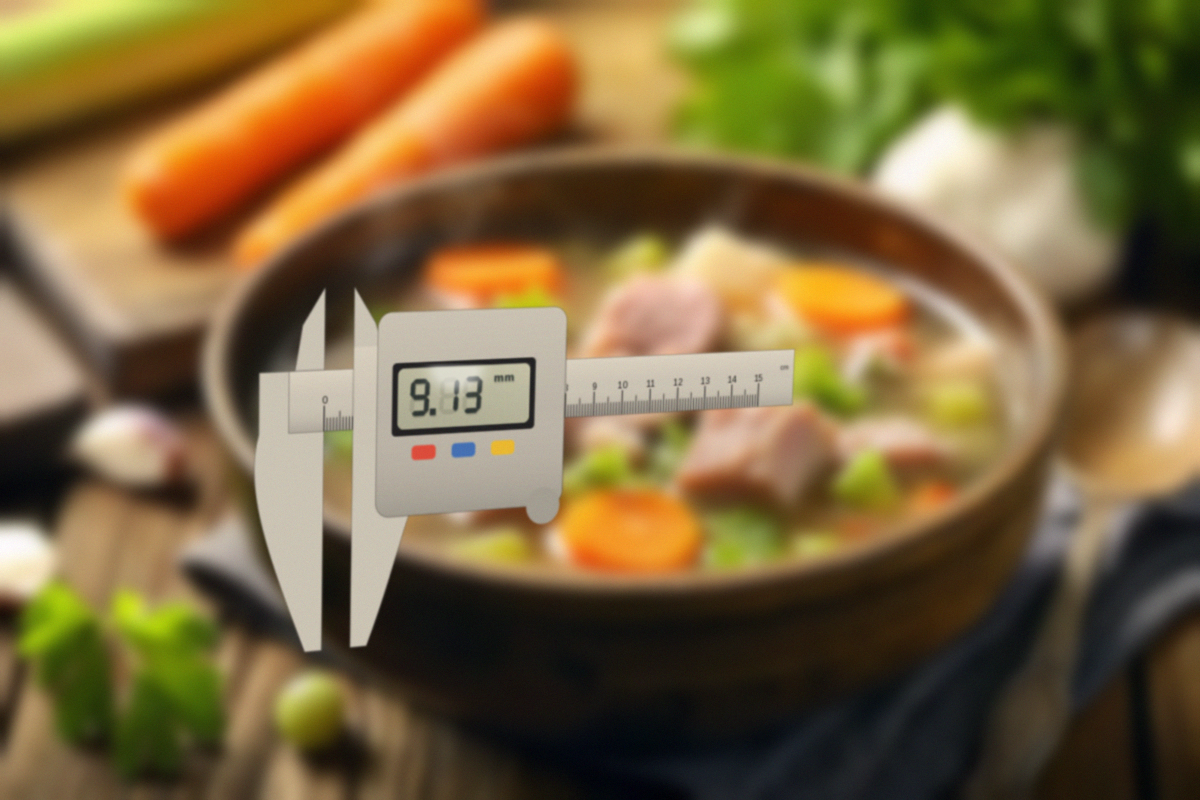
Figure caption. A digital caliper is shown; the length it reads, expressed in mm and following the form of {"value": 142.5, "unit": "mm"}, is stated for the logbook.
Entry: {"value": 9.13, "unit": "mm"}
